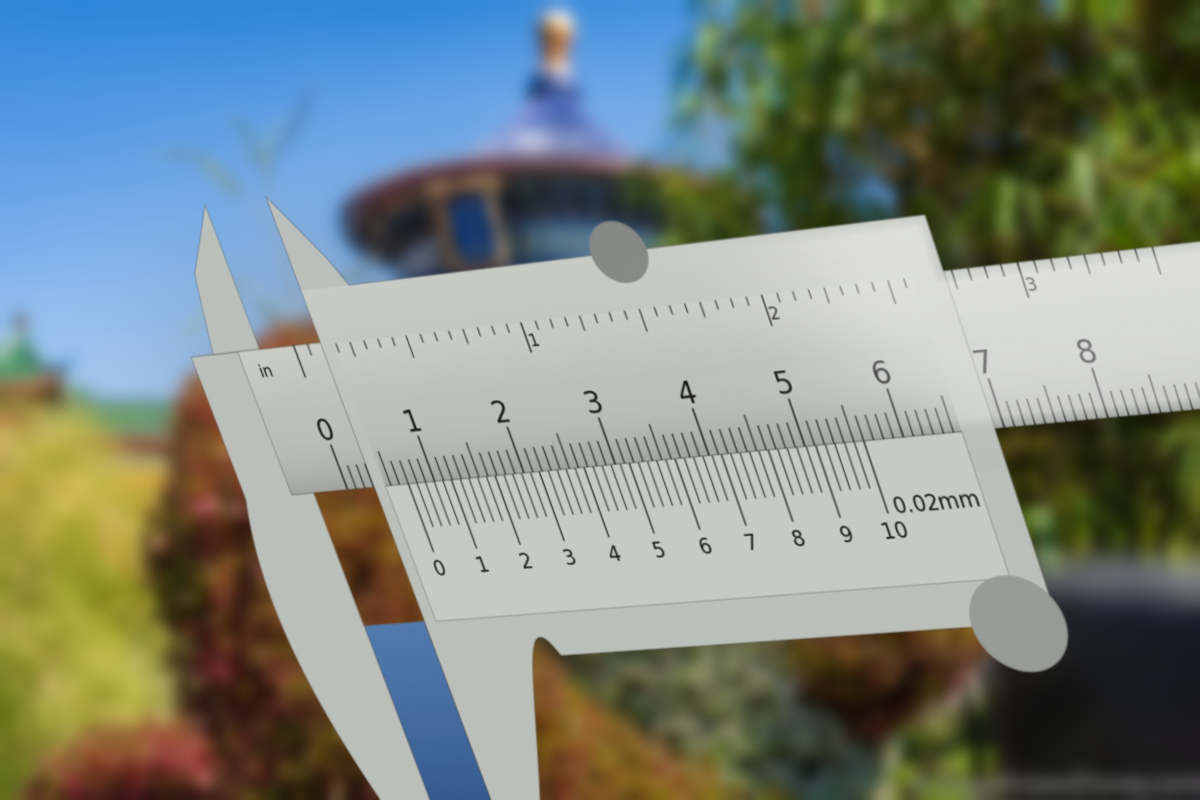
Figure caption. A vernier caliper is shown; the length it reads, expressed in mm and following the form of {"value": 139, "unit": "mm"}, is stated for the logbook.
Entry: {"value": 7.0, "unit": "mm"}
